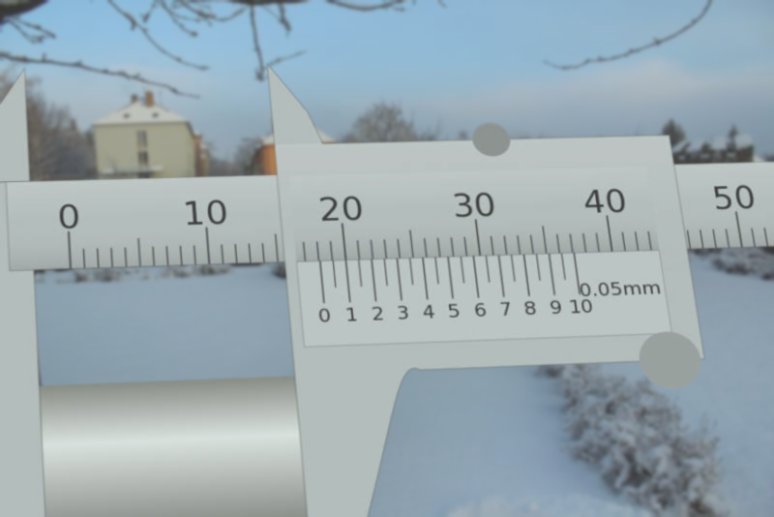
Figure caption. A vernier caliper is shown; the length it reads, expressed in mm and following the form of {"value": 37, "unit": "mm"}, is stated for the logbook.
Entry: {"value": 18.1, "unit": "mm"}
